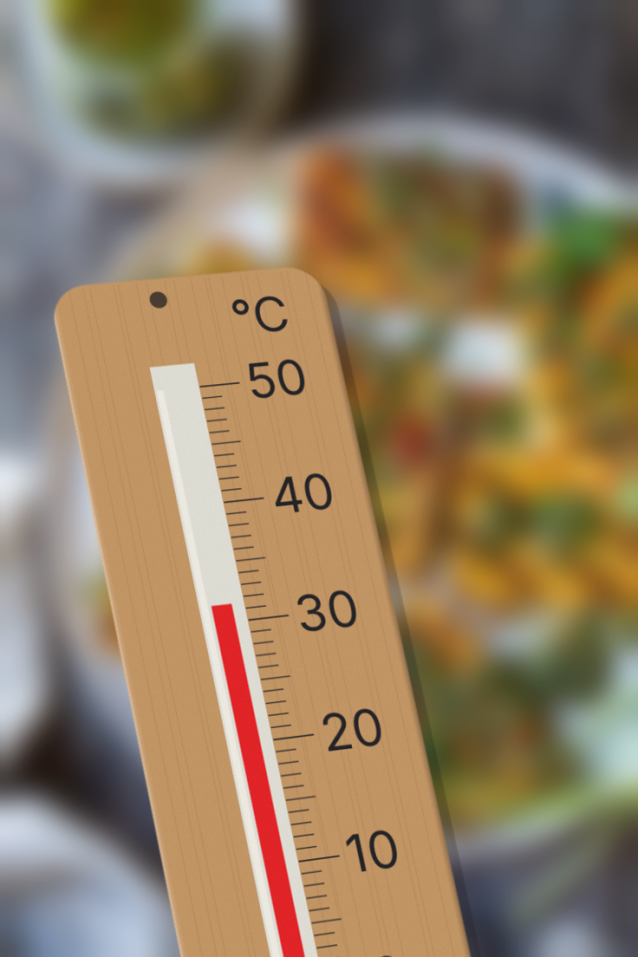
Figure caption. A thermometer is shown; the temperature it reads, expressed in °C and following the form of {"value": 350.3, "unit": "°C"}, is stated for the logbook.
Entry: {"value": 31.5, "unit": "°C"}
